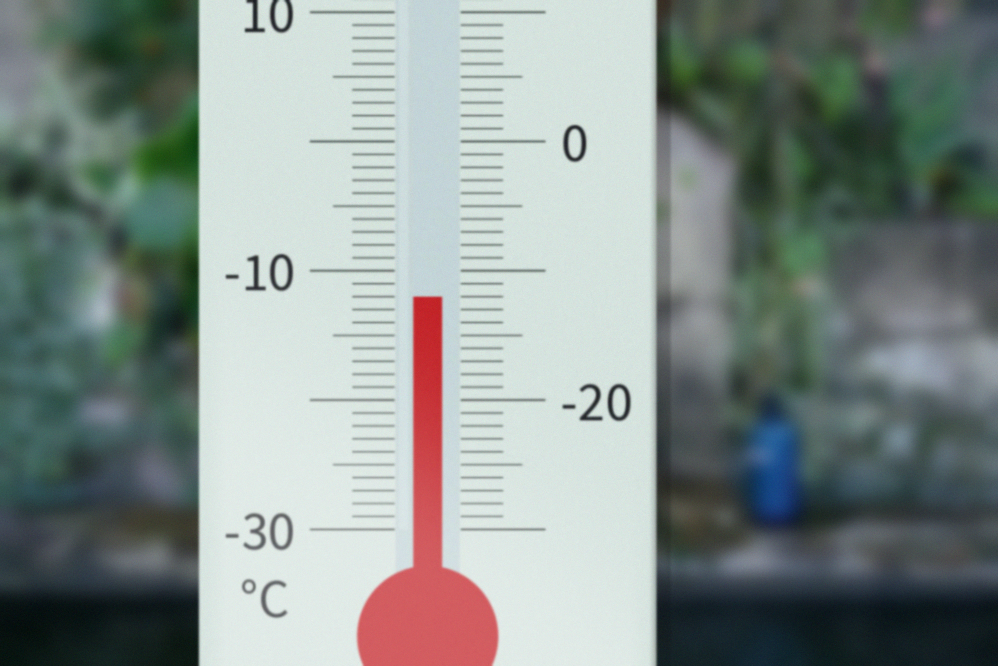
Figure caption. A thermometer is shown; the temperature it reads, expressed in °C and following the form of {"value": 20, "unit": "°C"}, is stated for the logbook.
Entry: {"value": -12, "unit": "°C"}
